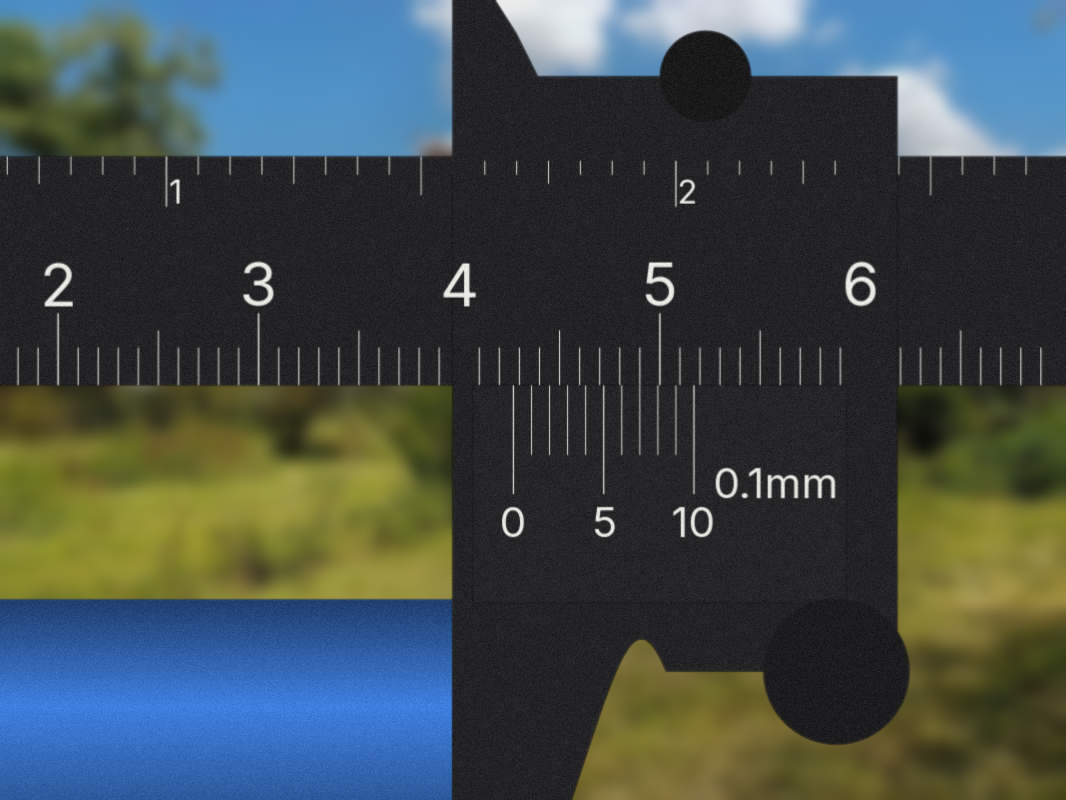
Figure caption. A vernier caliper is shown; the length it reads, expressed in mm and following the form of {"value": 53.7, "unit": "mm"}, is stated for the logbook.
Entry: {"value": 42.7, "unit": "mm"}
